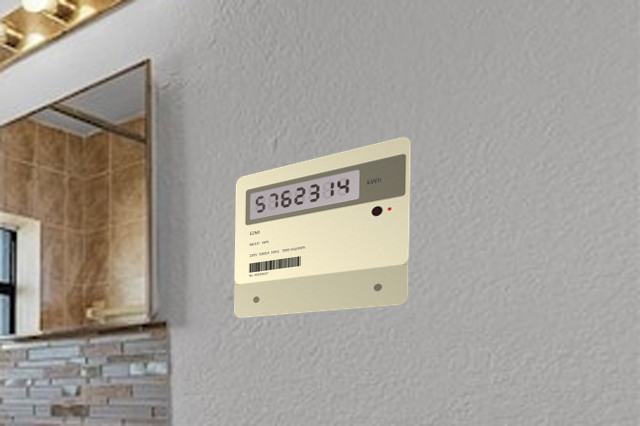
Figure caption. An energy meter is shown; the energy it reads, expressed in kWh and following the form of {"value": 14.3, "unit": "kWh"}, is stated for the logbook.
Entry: {"value": 5762314, "unit": "kWh"}
